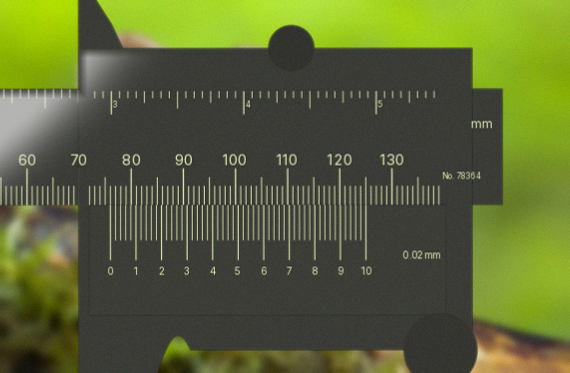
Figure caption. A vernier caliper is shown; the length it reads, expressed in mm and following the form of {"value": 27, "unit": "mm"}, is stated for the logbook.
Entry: {"value": 76.0, "unit": "mm"}
